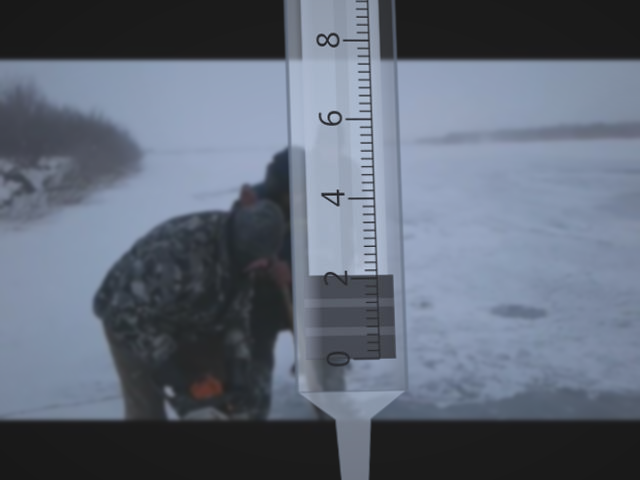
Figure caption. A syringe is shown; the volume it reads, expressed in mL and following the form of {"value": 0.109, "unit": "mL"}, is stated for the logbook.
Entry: {"value": 0, "unit": "mL"}
